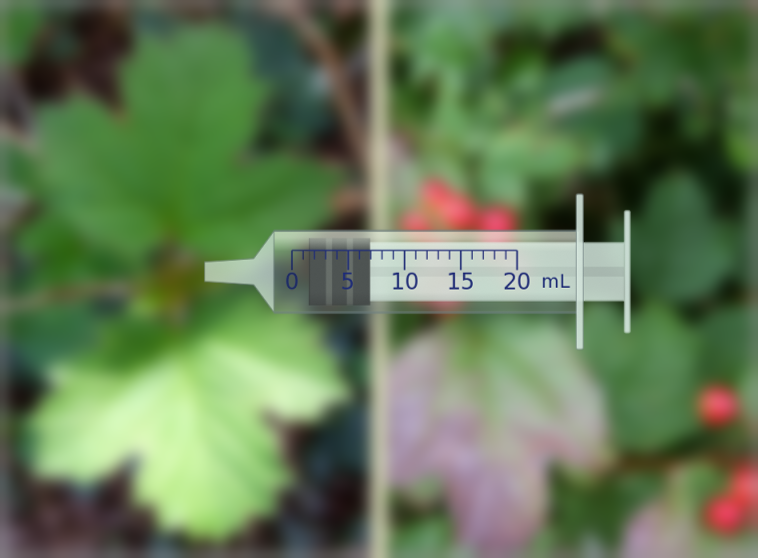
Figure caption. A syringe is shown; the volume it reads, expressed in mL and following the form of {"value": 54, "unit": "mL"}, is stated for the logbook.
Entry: {"value": 1.5, "unit": "mL"}
